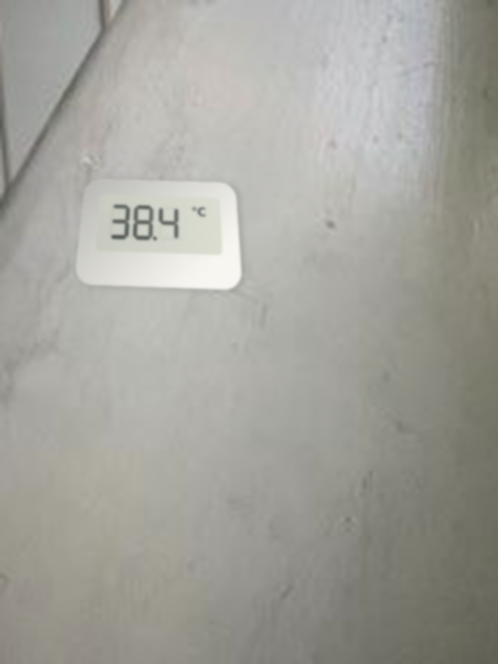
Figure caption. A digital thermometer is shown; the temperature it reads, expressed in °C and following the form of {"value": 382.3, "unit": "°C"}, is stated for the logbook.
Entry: {"value": 38.4, "unit": "°C"}
